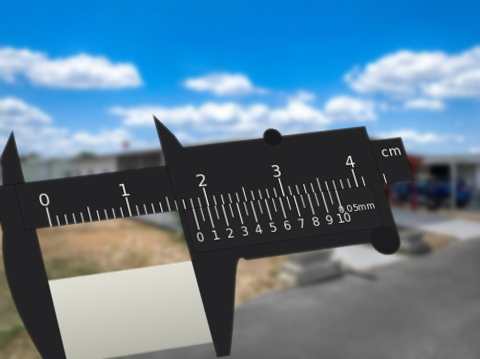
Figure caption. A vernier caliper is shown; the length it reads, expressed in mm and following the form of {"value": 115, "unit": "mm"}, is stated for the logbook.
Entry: {"value": 18.0, "unit": "mm"}
